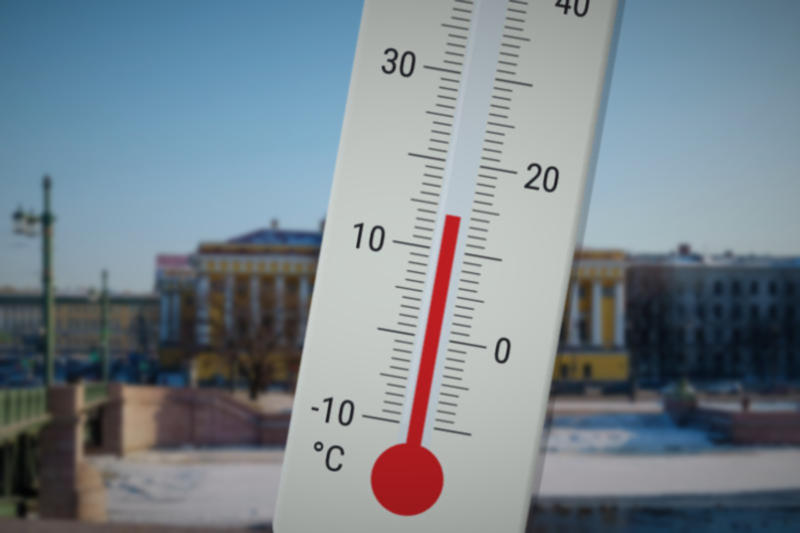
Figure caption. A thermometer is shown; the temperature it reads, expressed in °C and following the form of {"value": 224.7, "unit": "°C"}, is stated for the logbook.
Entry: {"value": 14, "unit": "°C"}
